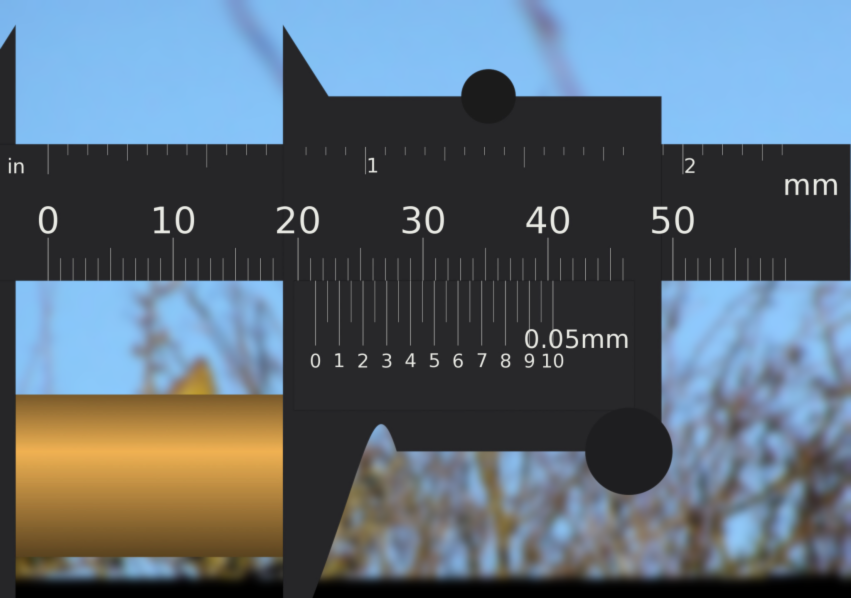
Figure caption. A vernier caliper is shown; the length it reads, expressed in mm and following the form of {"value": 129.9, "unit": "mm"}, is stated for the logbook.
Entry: {"value": 21.4, "unit": "mm"}
